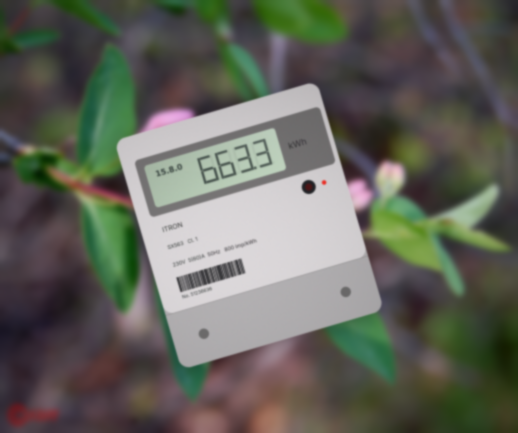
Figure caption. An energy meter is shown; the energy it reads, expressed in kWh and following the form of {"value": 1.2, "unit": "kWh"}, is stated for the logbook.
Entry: {"value": 663.3, "unit": "kWh"}
